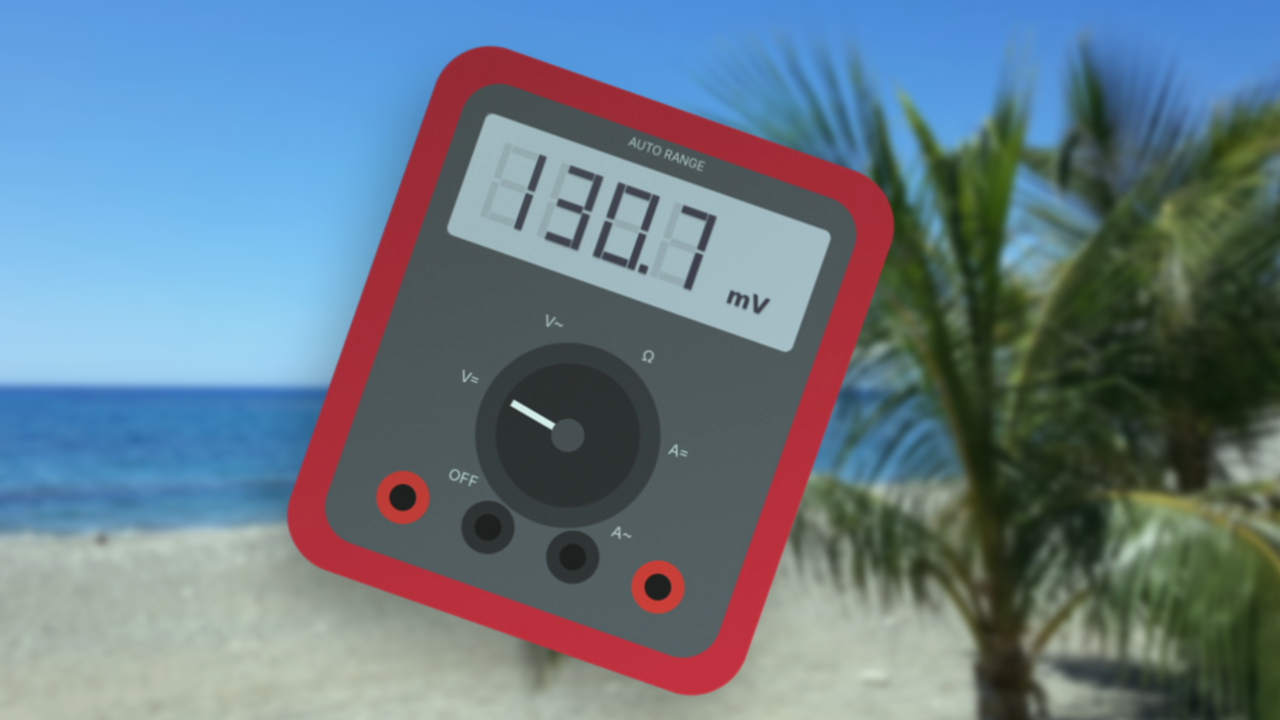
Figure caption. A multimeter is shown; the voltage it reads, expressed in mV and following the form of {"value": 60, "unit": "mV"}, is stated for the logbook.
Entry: {"value": 130.7, "unit": "mV"}
